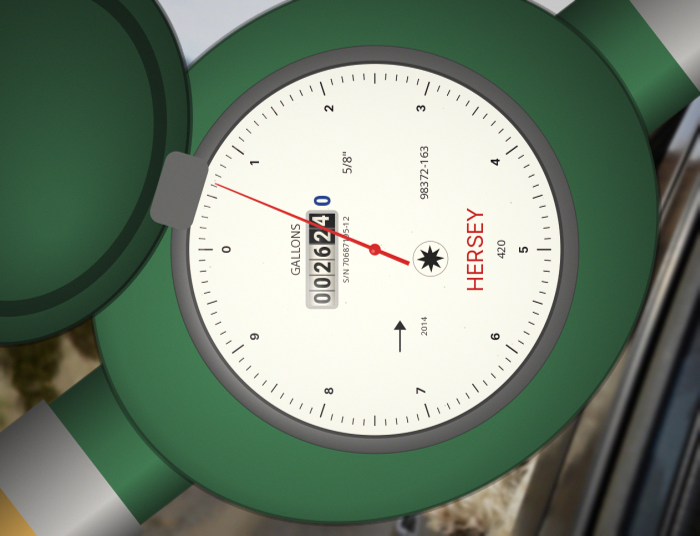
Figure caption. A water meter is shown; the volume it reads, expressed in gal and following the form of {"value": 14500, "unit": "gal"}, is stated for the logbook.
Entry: {"value": 26240.6, "unit": "gal"}
